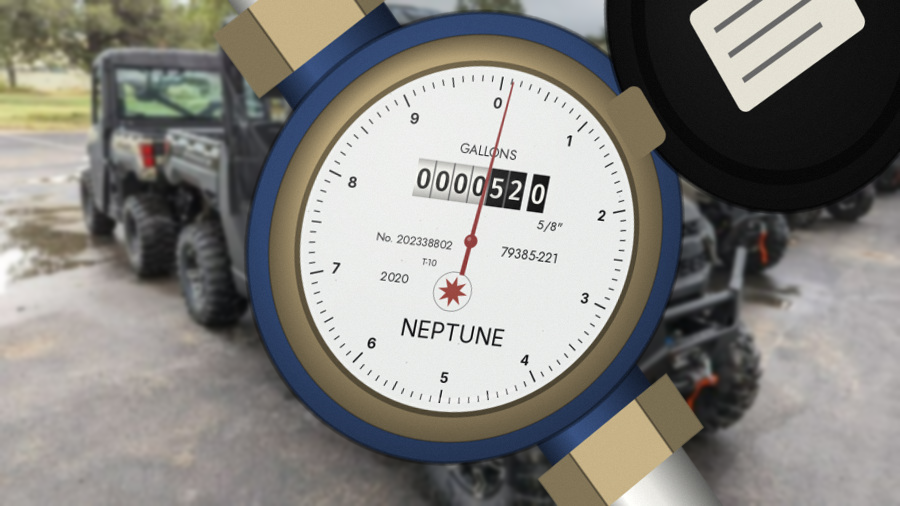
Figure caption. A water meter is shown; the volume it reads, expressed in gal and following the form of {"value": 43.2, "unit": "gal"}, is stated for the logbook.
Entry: {"value": 520.1, "unit": "gal"}
